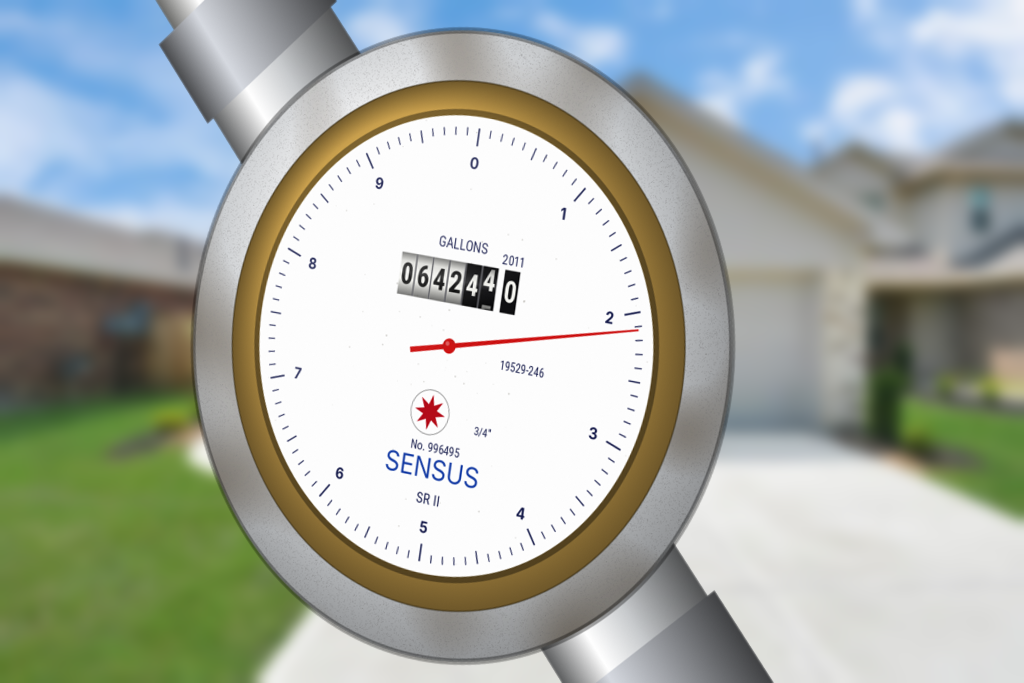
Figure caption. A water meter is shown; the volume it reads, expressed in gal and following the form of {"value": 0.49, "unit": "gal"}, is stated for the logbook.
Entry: {"value": 642442.1, "unit": "gal"}
